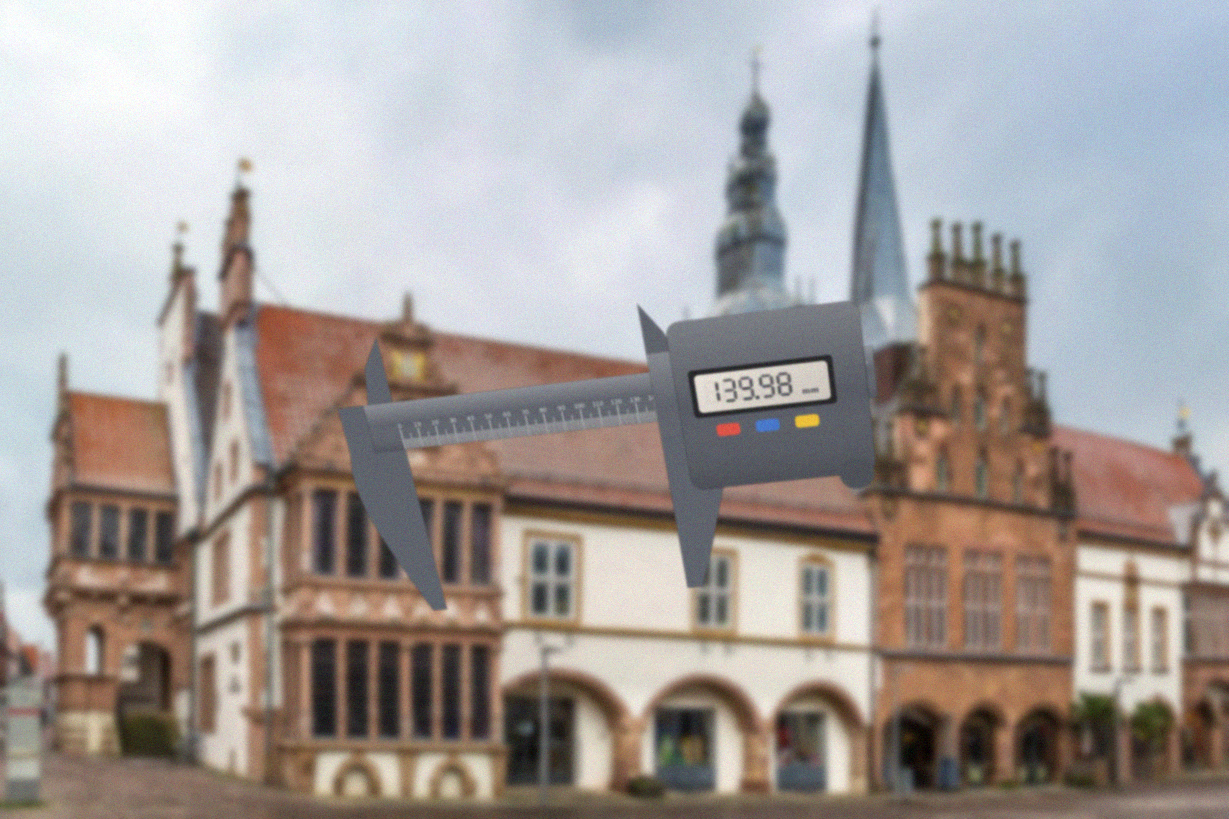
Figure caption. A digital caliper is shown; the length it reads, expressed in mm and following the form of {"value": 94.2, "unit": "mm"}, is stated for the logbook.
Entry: {"value": 139.98, "unit": "mm"}
